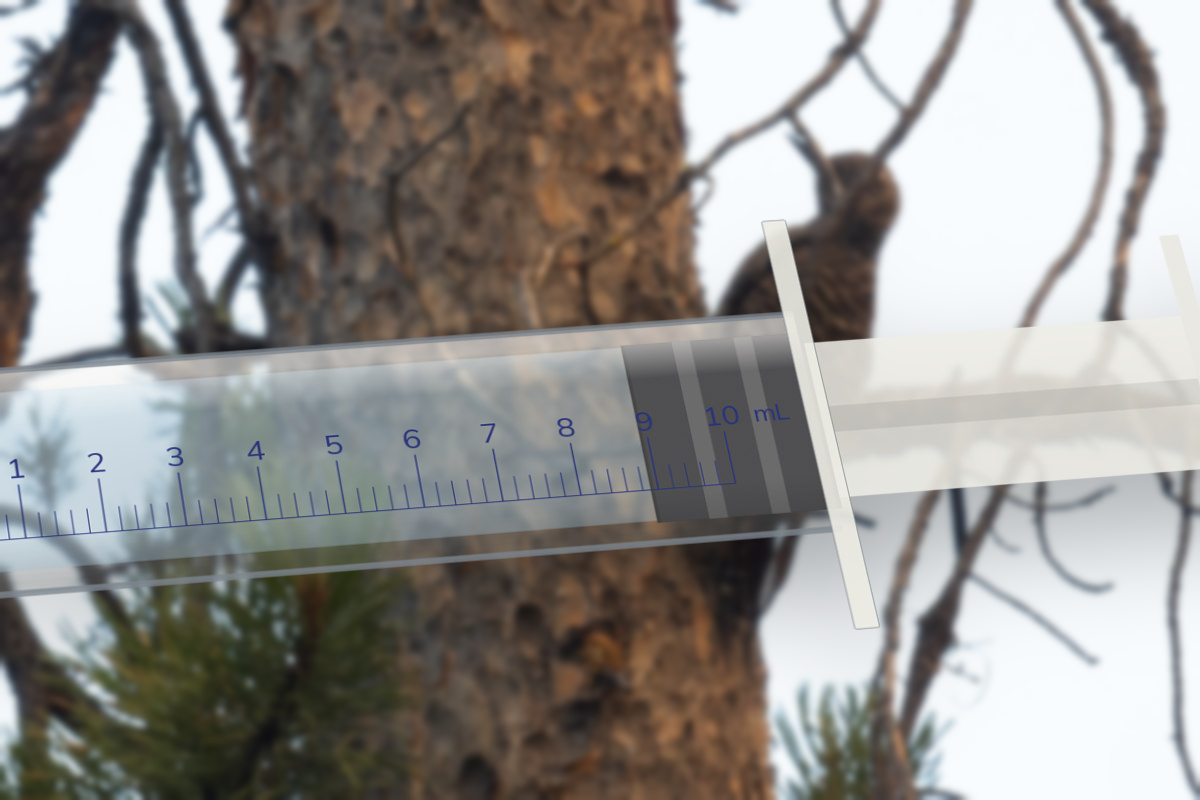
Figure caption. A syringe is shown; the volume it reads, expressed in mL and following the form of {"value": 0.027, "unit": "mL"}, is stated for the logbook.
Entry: {"value": 8.9, "unit": "mL"}
